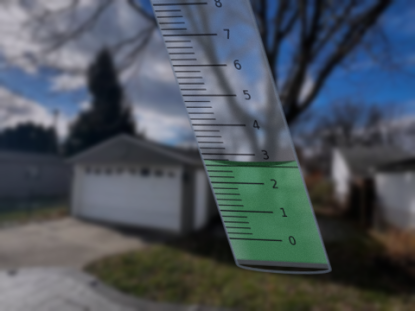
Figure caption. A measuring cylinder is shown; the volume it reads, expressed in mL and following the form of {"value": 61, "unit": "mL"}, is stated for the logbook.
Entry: {"value": 2.6, "unit": "mL"}
